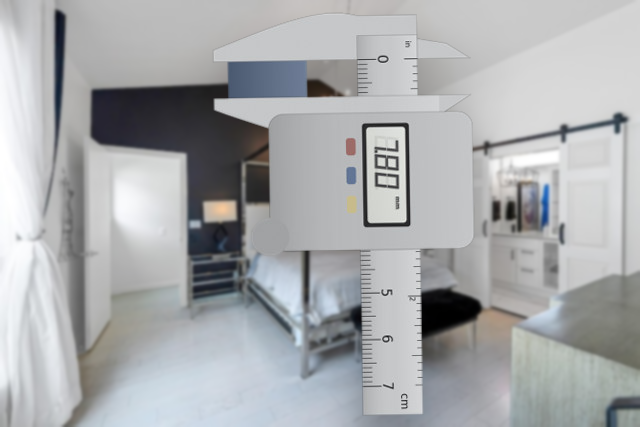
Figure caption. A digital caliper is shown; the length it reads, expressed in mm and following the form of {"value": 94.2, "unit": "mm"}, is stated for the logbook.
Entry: {"value": 7.80, "unit": "mm"}
